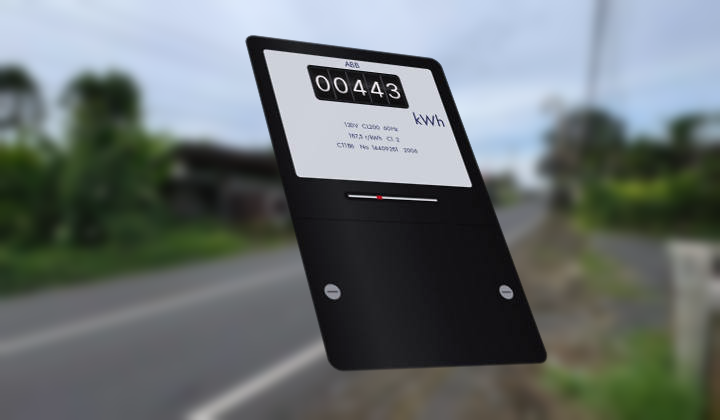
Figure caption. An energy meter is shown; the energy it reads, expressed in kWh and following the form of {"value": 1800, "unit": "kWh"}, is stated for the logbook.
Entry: {"value": 443, "unit": "kWh"}
